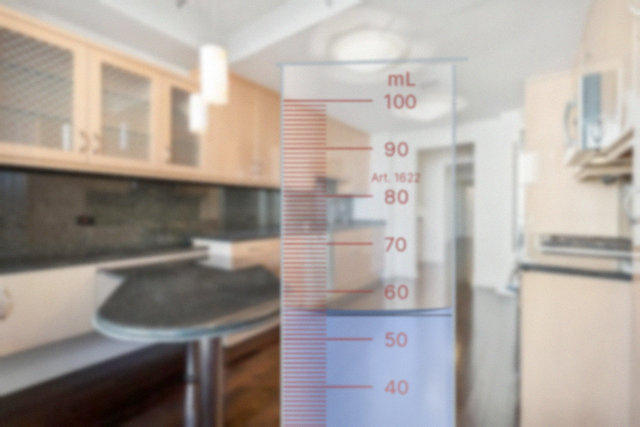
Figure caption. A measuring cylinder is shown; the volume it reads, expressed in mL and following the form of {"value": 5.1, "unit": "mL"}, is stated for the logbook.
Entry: {"value": 55, "unit": "mL"}
